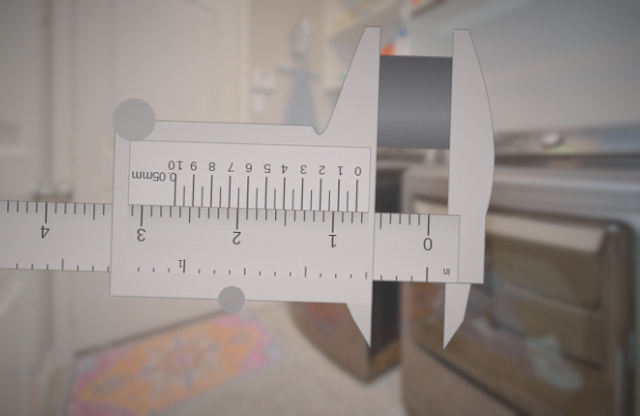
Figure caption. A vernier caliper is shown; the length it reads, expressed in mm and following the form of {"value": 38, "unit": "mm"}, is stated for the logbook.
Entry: {"value": 7.6, "unit": "mm"}
